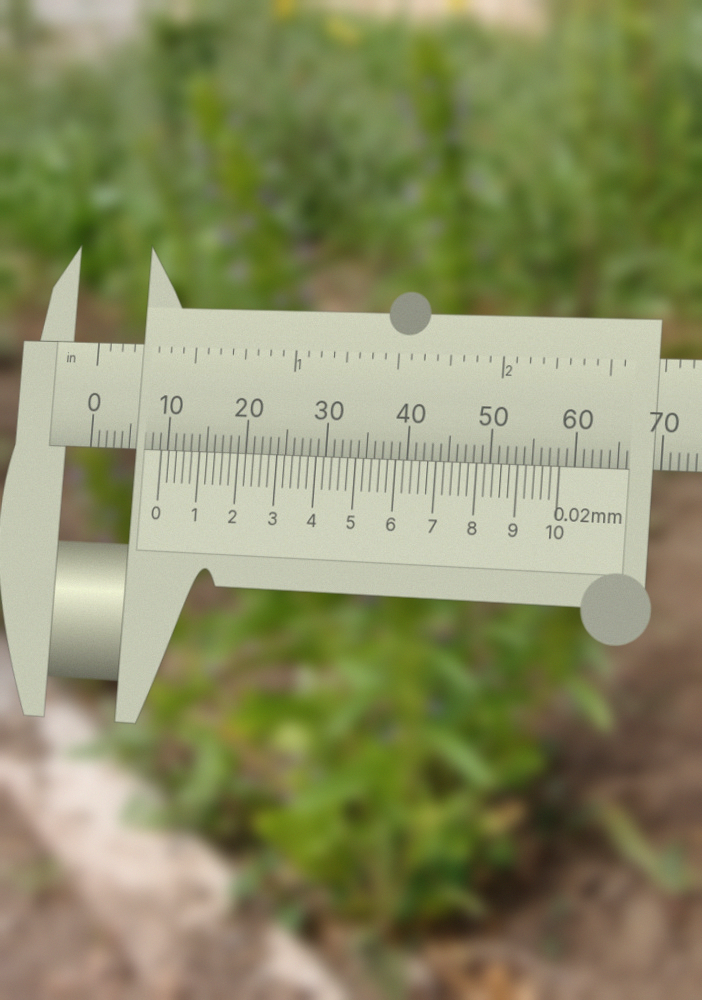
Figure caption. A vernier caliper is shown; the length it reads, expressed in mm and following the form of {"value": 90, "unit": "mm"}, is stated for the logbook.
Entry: {"value": 9.2, "unit": "mm"}
